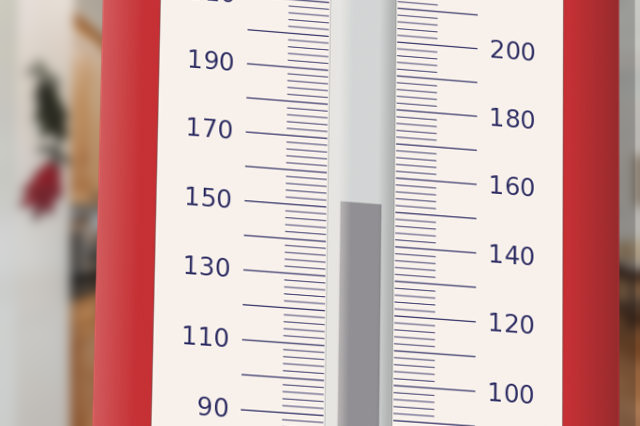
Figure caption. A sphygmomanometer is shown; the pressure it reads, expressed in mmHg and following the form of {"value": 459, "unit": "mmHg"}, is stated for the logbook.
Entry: {"value": 152, "unit": "mmHg"}
